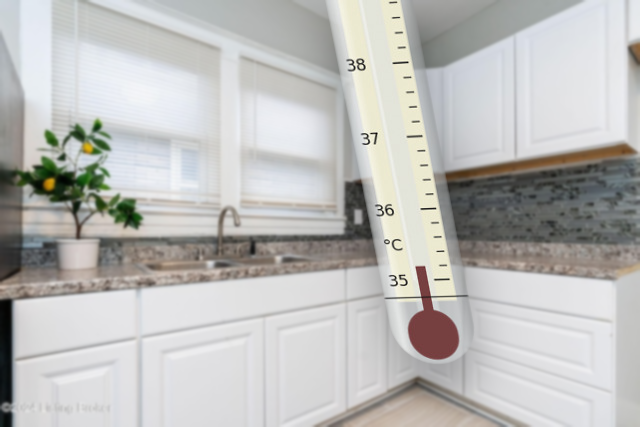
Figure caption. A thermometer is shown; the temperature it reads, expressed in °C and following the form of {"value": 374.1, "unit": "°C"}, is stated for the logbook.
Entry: {"value": 35.2, "unit": "°C"}
